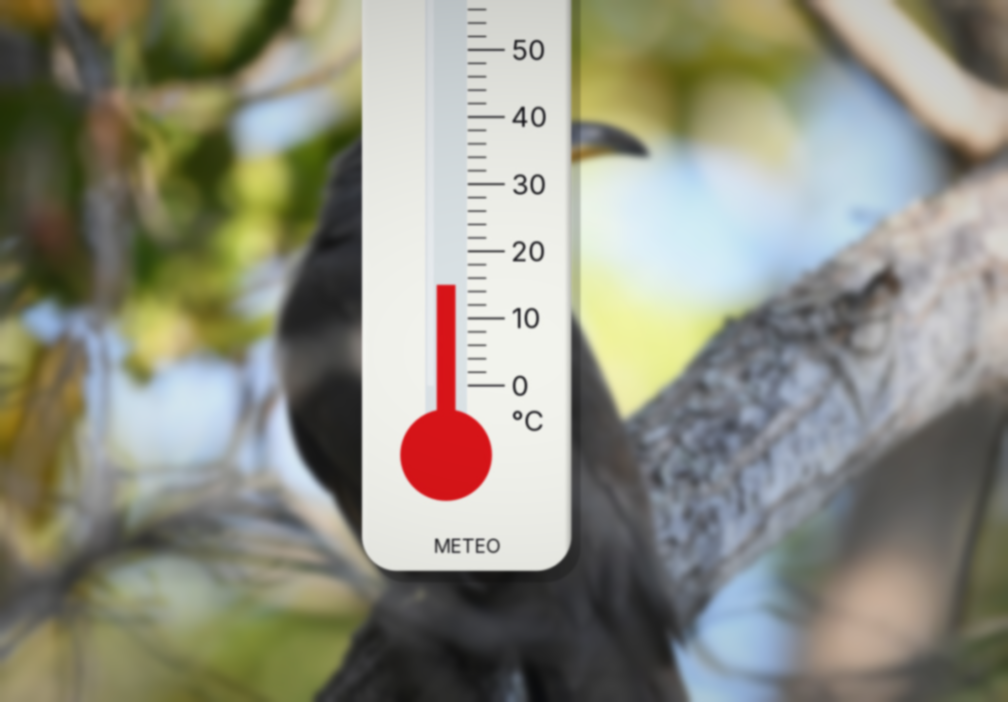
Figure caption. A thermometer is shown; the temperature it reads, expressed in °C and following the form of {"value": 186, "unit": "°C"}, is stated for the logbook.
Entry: {"value": 15, "unit": "°C"}
